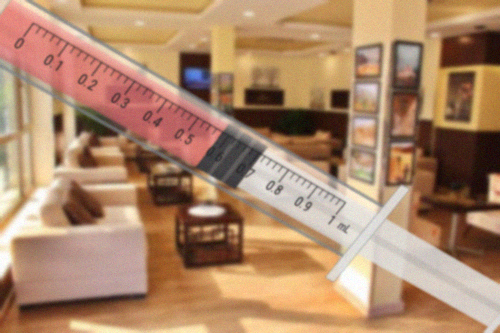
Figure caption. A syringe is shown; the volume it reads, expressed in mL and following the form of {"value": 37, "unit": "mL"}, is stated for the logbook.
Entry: {"value": 0.58, "unit": "mL"}
